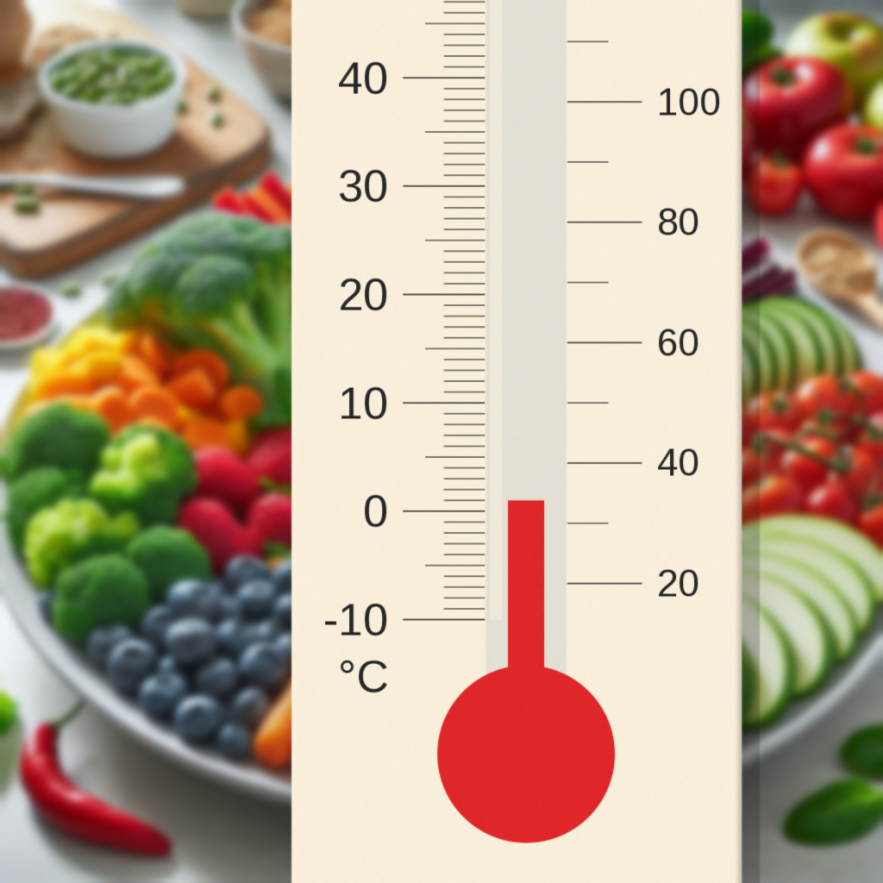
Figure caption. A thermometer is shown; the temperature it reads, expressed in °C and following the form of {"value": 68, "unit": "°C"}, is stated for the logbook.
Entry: {"value": 1, "unit": "°C"}
